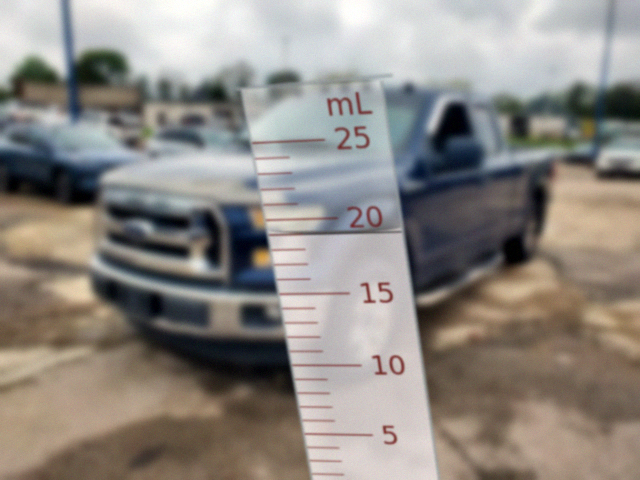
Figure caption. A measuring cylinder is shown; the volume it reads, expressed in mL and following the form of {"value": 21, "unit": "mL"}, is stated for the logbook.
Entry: {"value": 19, "unit": "mL"}
